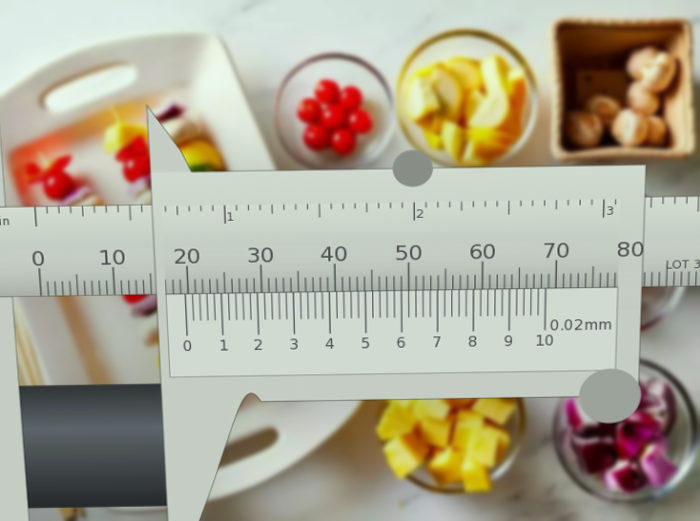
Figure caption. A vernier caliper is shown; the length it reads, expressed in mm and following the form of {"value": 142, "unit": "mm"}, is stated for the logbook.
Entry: {"value": 19.6, "unit": "mm"}
